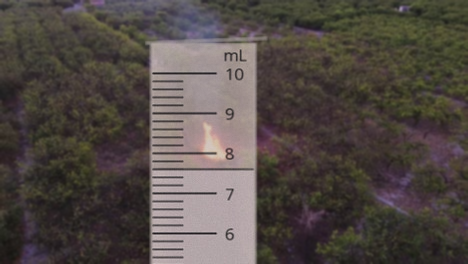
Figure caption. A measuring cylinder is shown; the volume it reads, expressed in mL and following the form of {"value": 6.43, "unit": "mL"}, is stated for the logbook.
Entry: {"value": 7.6, "unit": "mL"}
